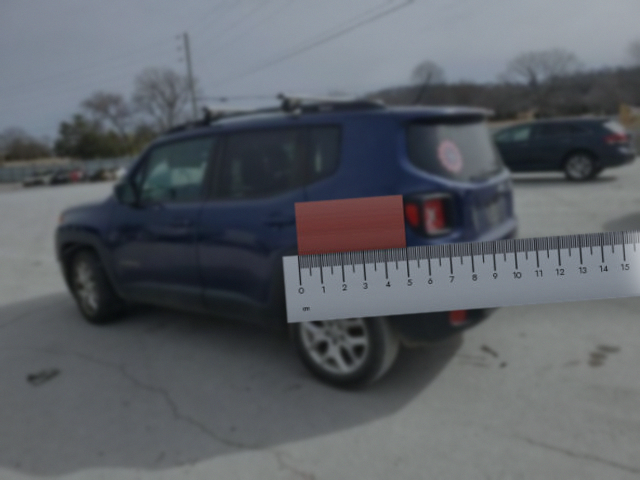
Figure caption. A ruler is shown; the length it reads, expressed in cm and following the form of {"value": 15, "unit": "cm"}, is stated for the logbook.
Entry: {"value": 5, "unit": "cm"}
